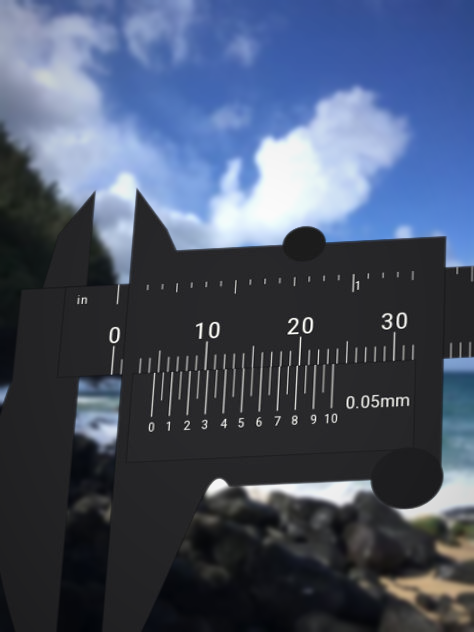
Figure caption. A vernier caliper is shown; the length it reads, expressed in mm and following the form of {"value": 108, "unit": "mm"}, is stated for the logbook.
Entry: {"value": 4.6, "unit": "mm"}
